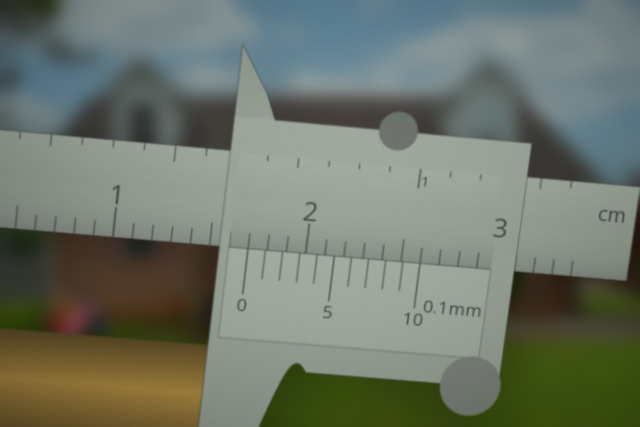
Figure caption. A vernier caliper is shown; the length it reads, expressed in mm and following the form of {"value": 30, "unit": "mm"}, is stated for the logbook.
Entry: {"value": 17.0, "unit": "mm"}
